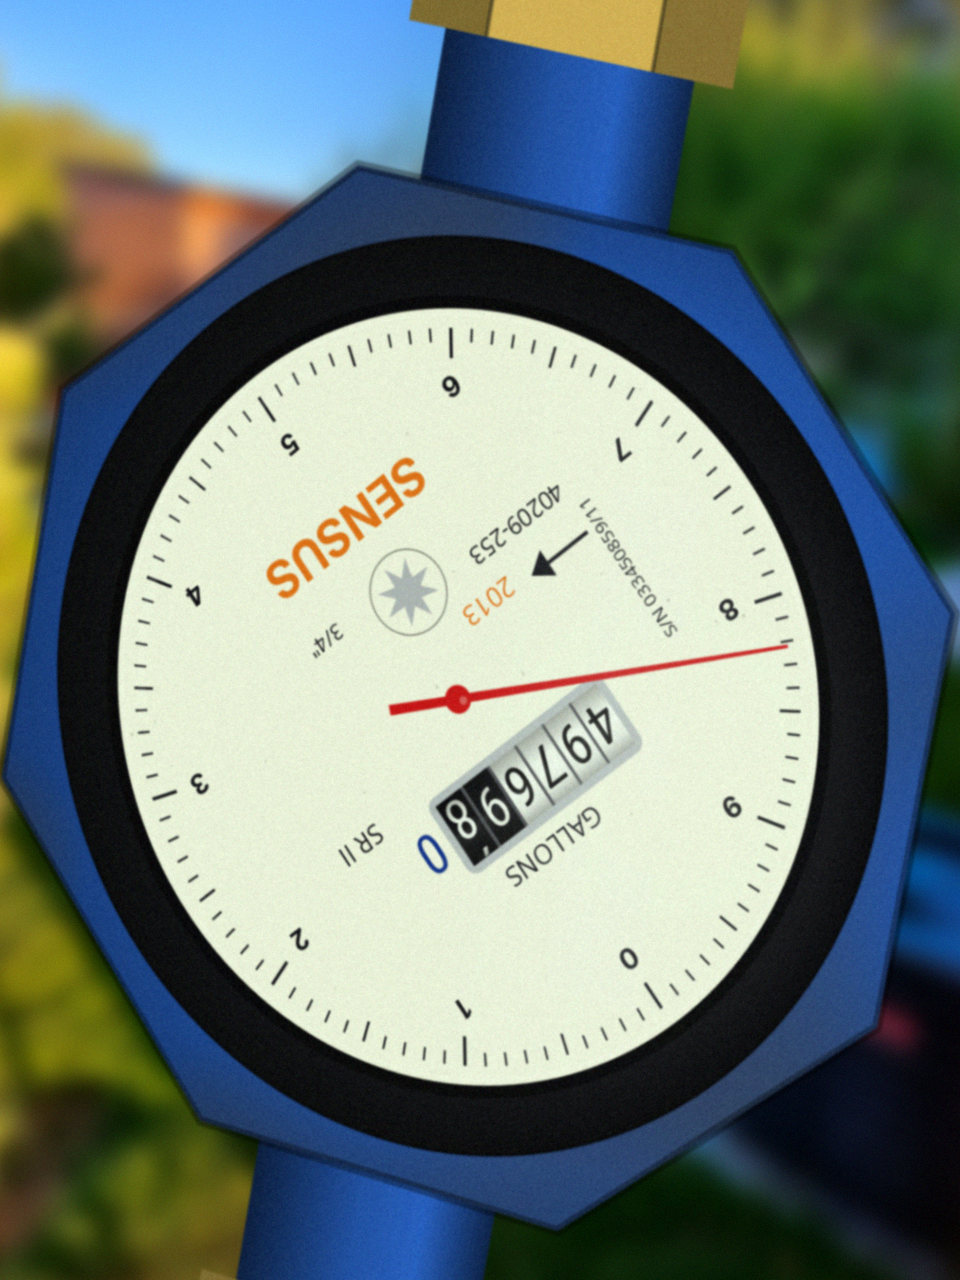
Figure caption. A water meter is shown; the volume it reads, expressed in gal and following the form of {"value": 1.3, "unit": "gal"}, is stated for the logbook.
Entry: {"value": 4976978.2, "unit": "gal"}
